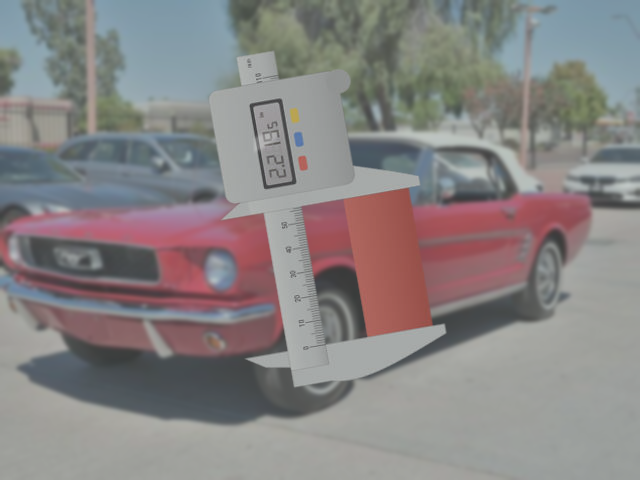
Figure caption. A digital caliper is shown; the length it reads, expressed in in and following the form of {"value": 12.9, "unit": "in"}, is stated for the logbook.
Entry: {"value": 2.2195, "unit": "in"}
